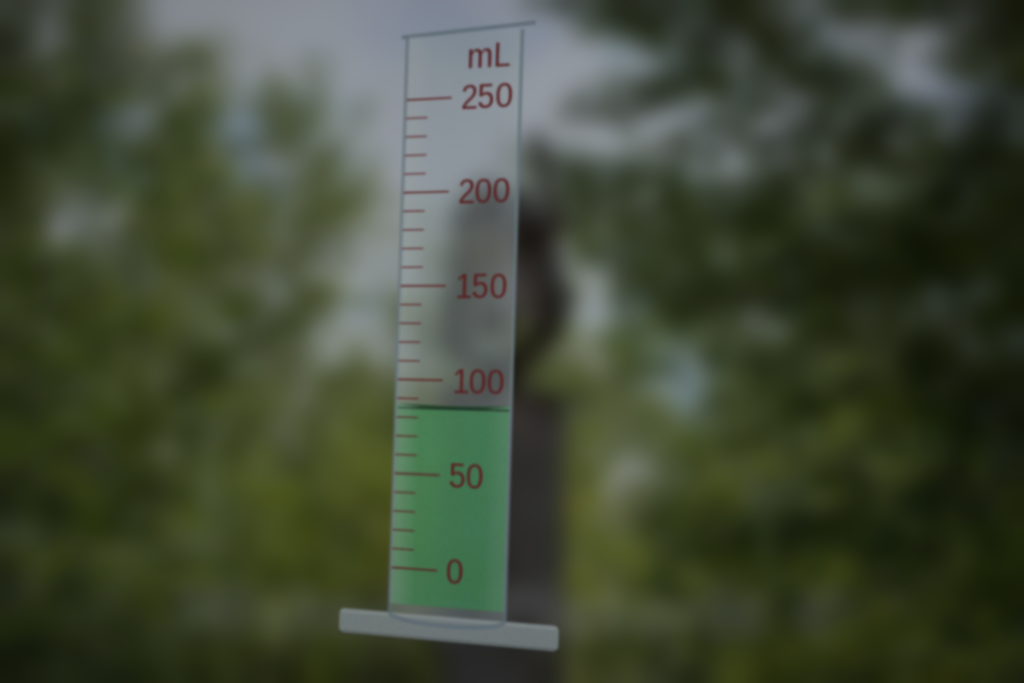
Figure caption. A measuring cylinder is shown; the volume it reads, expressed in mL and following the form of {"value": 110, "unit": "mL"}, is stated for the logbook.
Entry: {"value": 85, "unit": "mL"}
